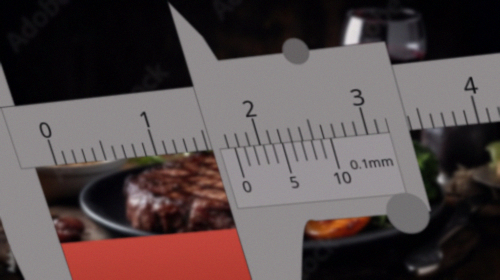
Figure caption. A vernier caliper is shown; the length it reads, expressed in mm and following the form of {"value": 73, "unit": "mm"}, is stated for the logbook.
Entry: {"value": 17.6, "unit": "mm"}
